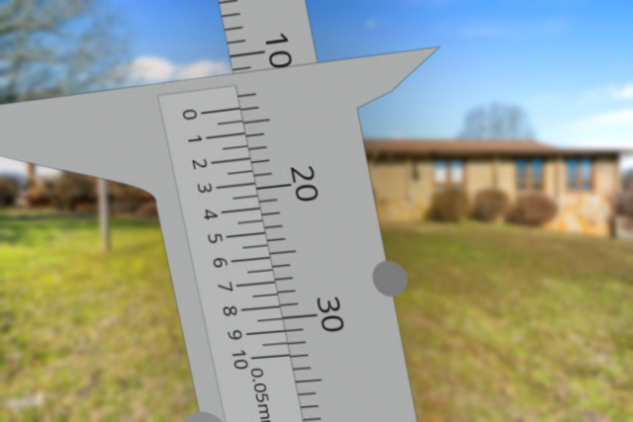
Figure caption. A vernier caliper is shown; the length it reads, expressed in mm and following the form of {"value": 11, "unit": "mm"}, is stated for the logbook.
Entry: {"value": 13.9, "unit": "mm"}
